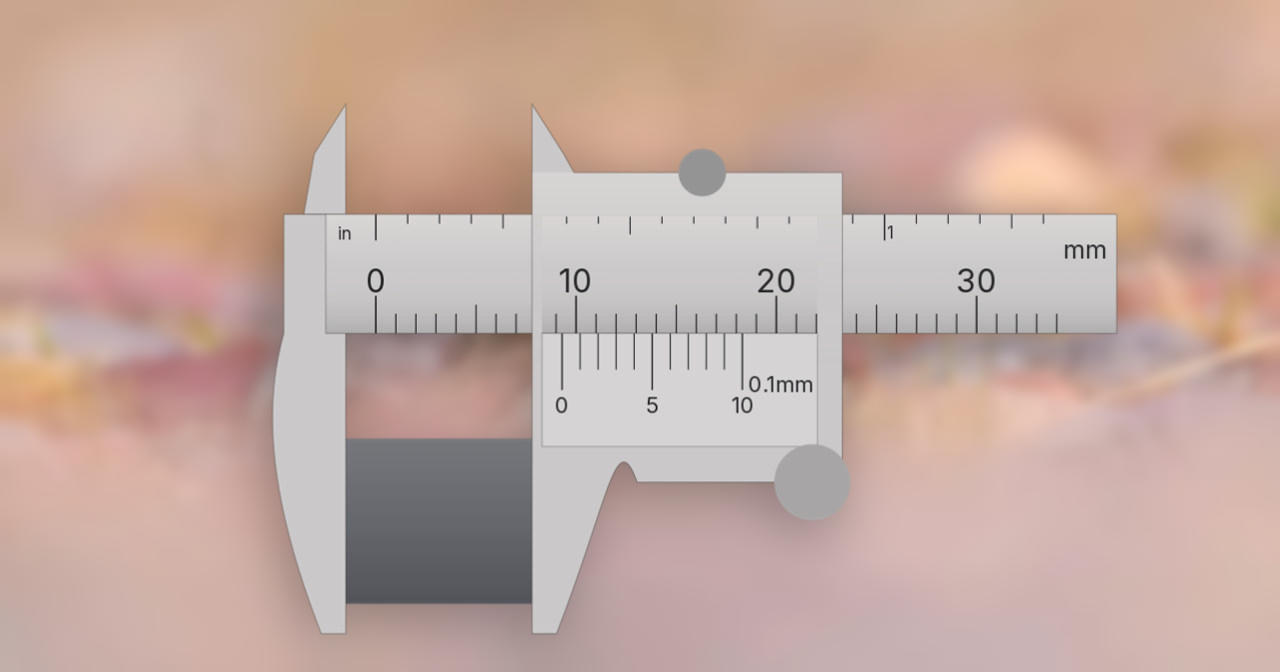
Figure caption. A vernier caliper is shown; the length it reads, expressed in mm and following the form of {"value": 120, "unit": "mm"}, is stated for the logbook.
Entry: {"value": 9.3, "unit": "mm"}
